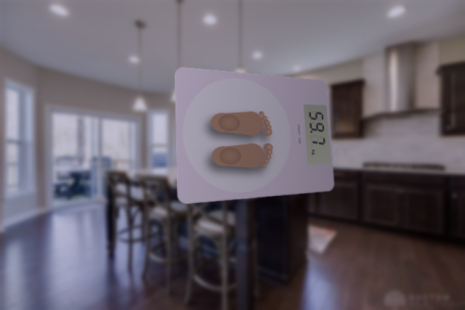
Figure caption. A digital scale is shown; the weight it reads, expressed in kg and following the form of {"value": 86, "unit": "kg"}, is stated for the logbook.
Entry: {"value": 59.7, "unit": "kg"}
